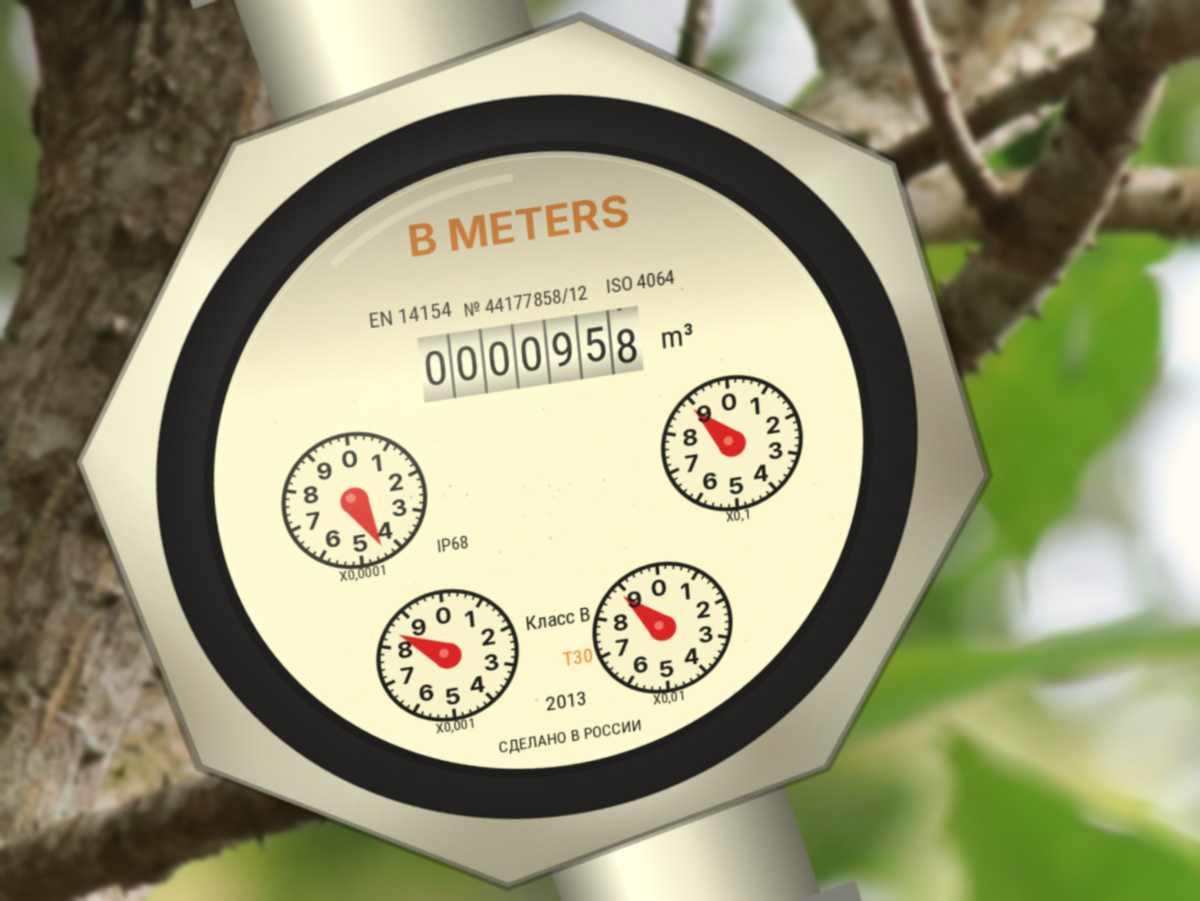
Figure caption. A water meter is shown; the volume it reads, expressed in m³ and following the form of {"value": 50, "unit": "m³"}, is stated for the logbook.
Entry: {"value": 957.8884, "unit": "m³"}
